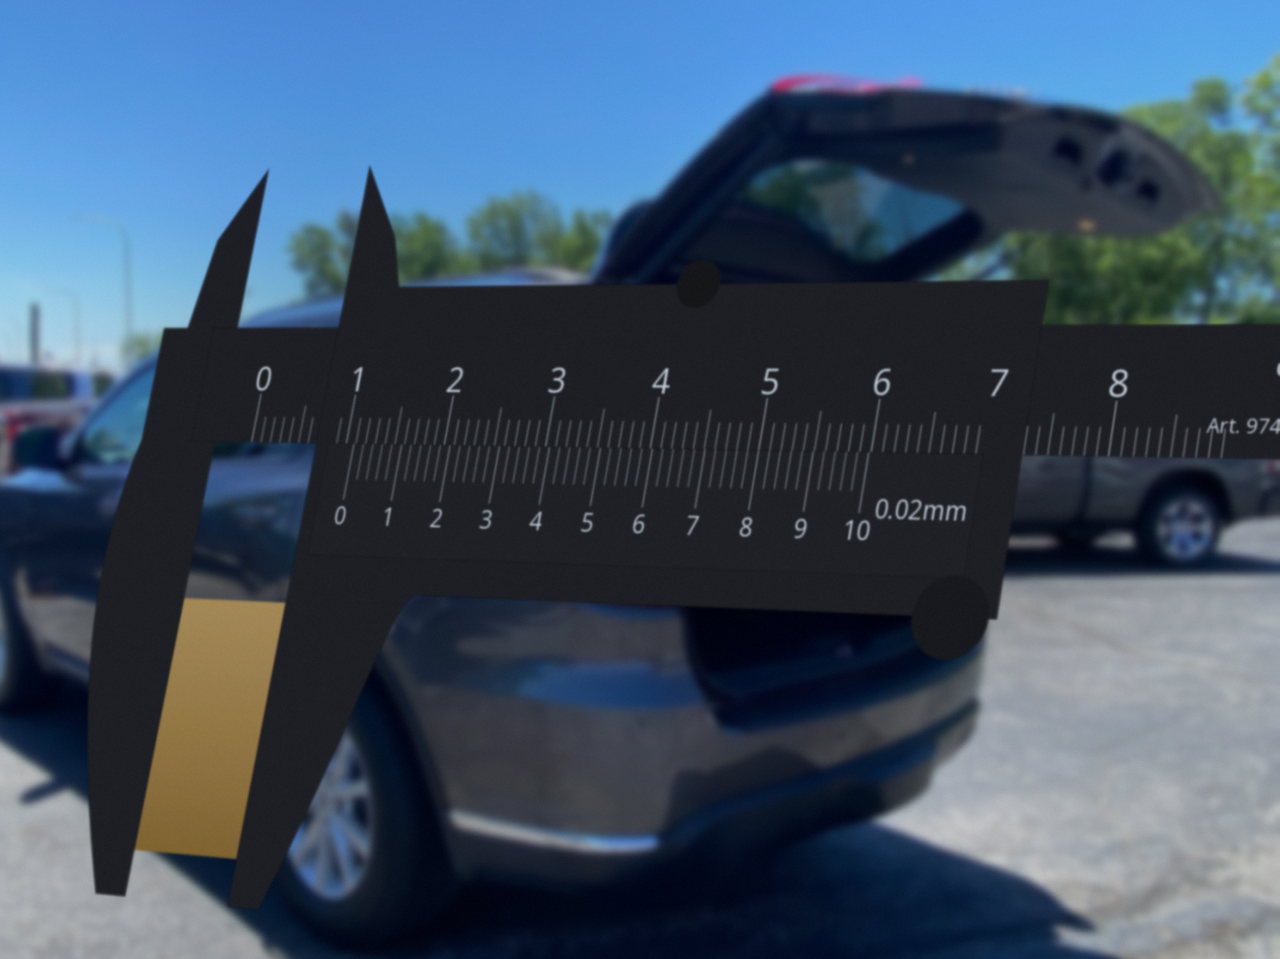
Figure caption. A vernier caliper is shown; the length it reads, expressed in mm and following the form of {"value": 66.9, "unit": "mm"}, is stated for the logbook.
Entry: {"value": 10.8, "unit": "mm"}
